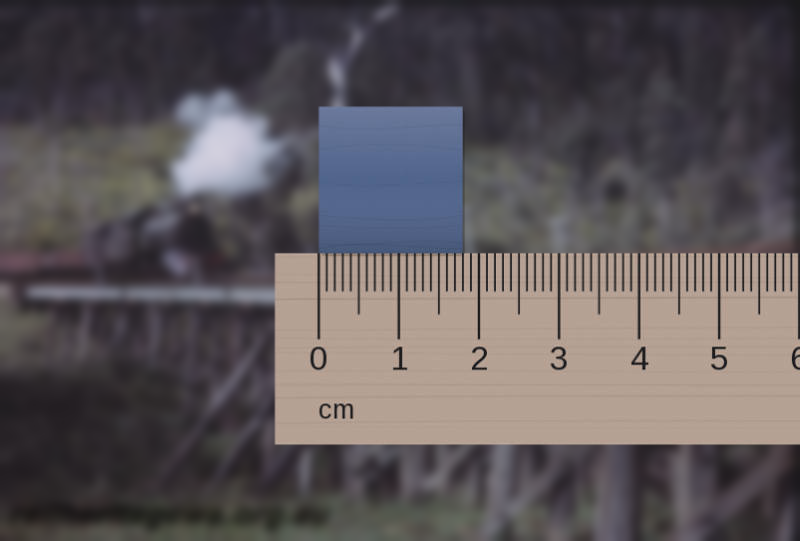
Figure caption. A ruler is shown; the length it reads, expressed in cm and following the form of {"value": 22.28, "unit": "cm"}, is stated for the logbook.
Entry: {"value": 1.8, "unit": "cm"}
